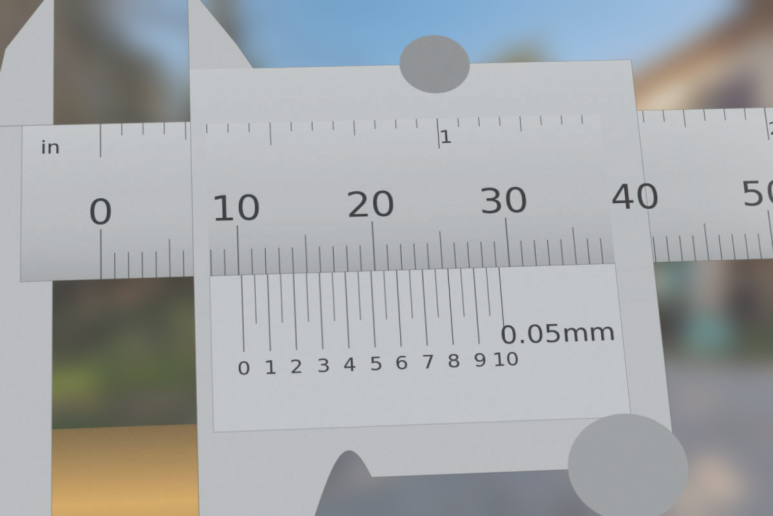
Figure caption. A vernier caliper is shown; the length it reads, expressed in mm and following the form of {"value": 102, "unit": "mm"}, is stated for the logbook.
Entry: {"value": 10.2, "unit": "mm"}
